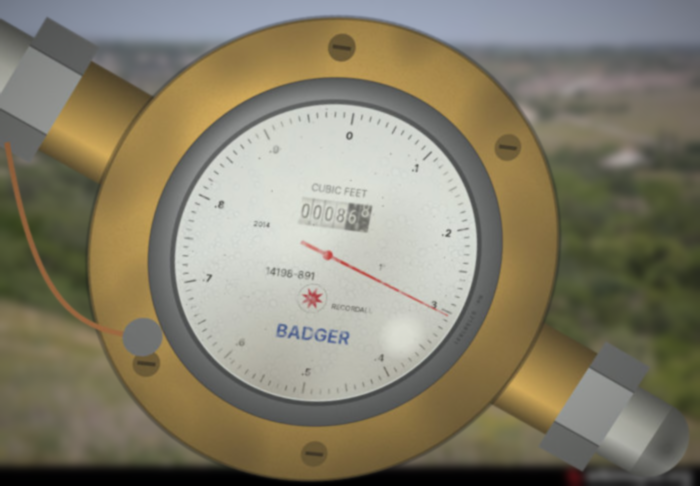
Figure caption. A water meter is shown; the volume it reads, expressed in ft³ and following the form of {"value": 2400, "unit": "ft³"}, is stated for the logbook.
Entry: {"value": 868.30, "unit": "ft³"}
